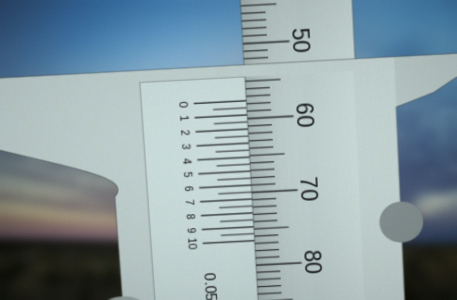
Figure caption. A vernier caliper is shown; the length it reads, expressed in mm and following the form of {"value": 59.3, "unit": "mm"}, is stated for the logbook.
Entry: {"value": 57.6, "unit": "mm"}
